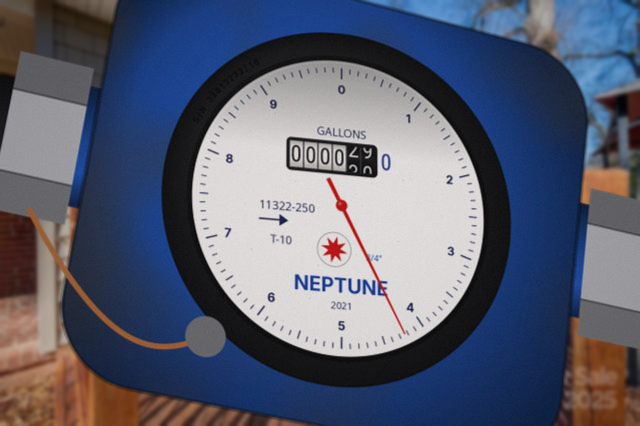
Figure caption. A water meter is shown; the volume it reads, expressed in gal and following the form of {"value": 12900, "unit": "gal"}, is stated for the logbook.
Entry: {"value": 294.2, "unit": "gal"}
